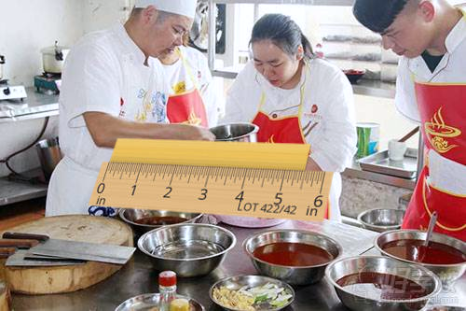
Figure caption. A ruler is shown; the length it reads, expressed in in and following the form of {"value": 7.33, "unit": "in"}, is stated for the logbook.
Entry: {"value": 5.5, "unit": "in"}
